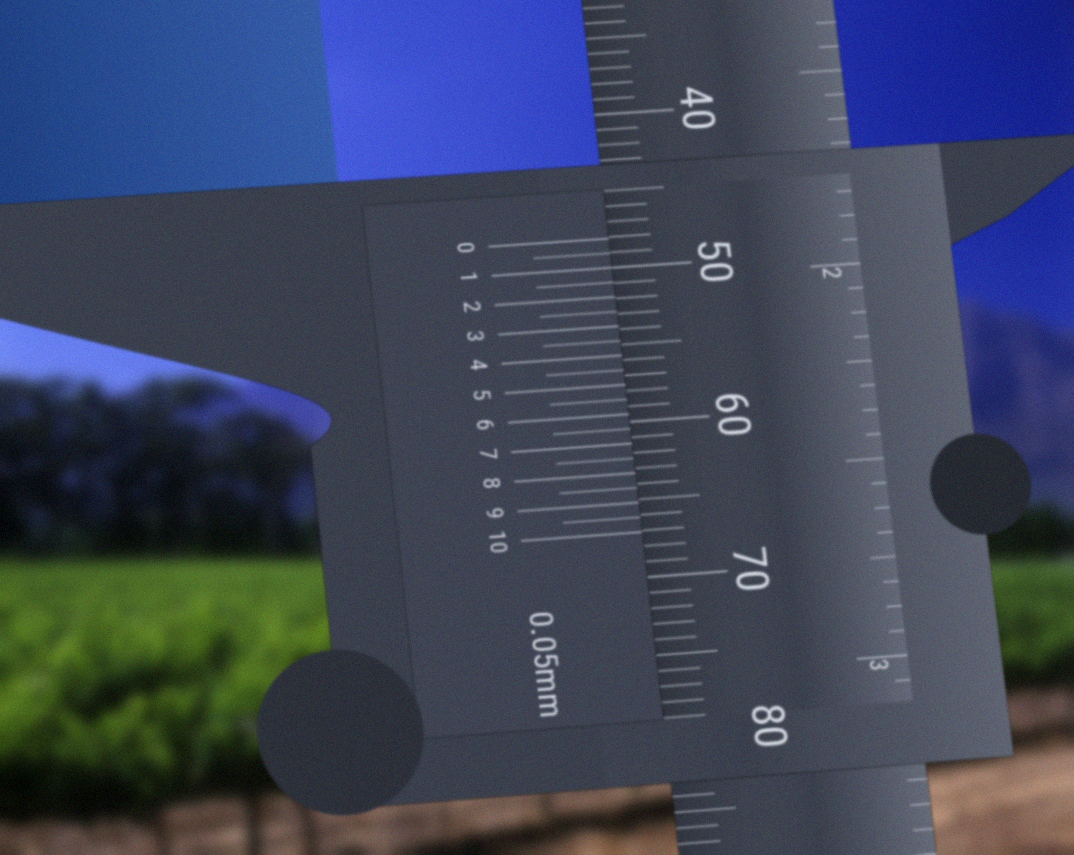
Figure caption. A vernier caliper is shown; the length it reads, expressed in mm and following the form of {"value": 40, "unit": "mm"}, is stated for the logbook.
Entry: {"value": 48.1, "unit": "mm"}
